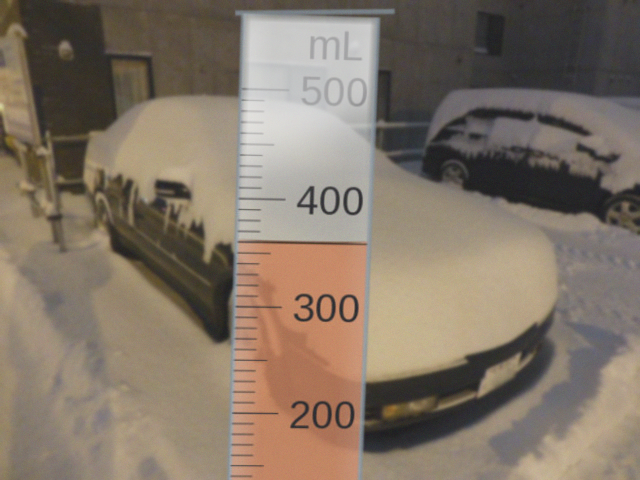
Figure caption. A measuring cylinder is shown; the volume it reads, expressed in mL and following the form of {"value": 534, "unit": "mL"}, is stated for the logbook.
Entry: {"value": 360, "unit": "mL"}
